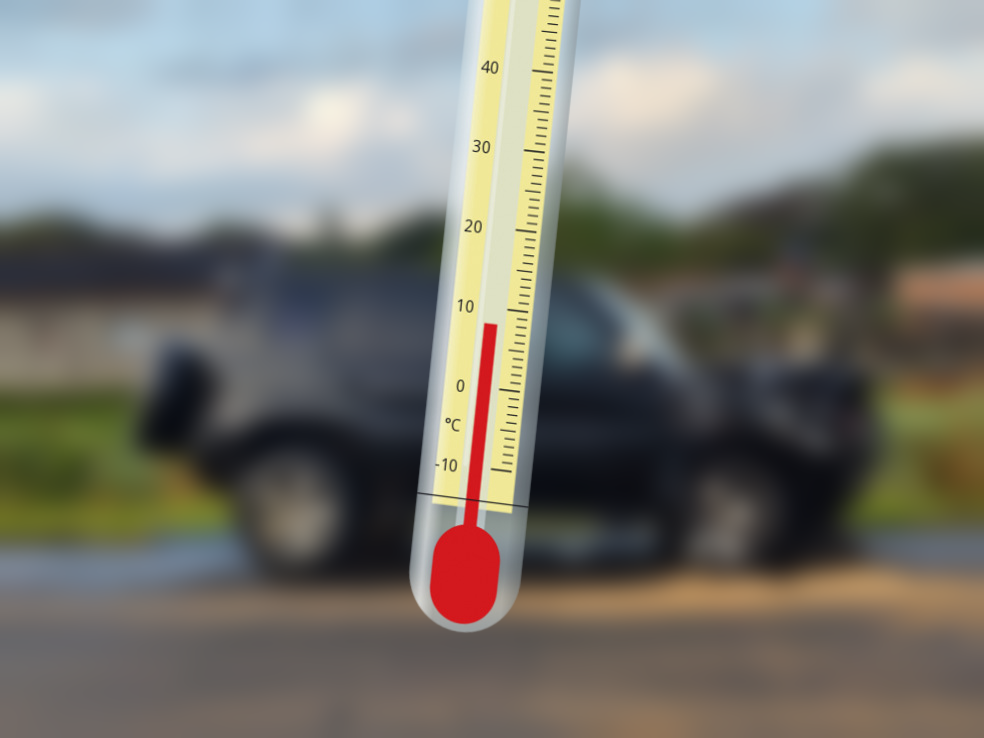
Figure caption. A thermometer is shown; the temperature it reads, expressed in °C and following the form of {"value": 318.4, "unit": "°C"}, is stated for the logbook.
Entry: {"value": 8, "unit": "°C"}
